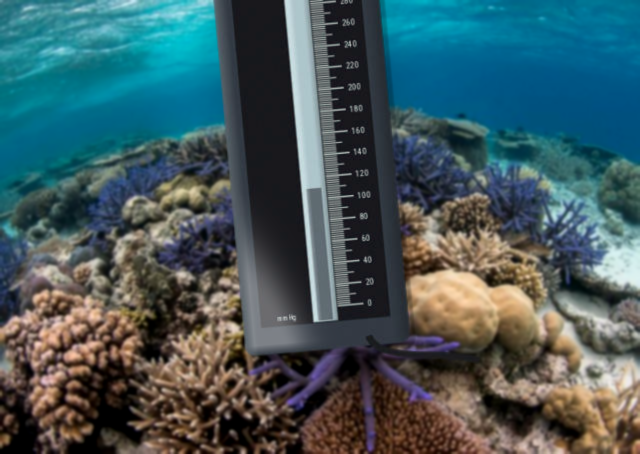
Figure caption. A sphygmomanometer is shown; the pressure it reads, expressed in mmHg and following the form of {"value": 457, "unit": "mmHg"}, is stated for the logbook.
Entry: {"value": 110, "unit": "mmHg"}
